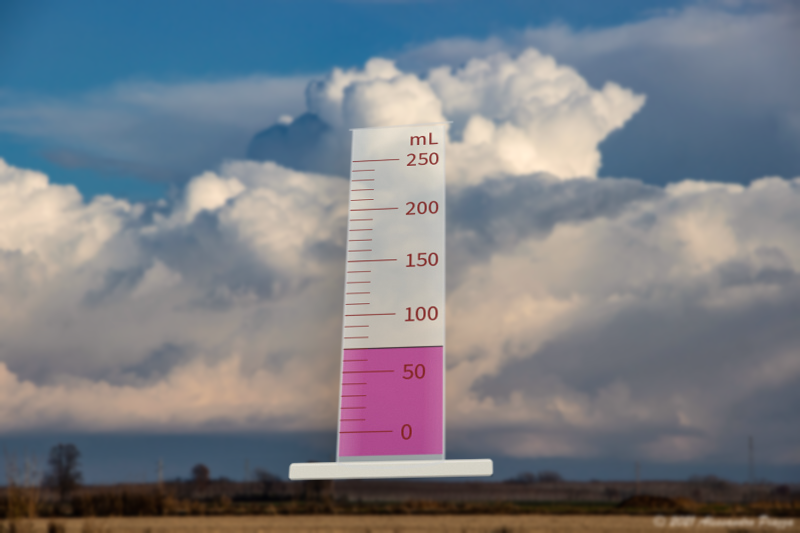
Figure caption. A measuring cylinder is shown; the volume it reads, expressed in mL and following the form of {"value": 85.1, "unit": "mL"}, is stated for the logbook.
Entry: {"value": 70, "unit": "mL"}
